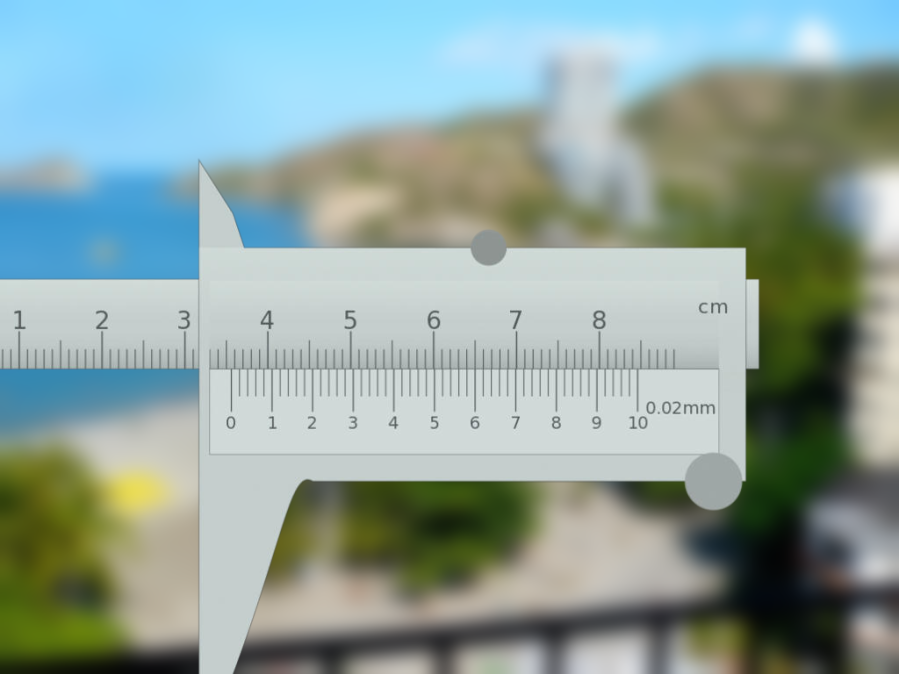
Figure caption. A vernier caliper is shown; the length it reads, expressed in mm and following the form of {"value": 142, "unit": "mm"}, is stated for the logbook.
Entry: {"value": 35.6, "unit": "mm"}
